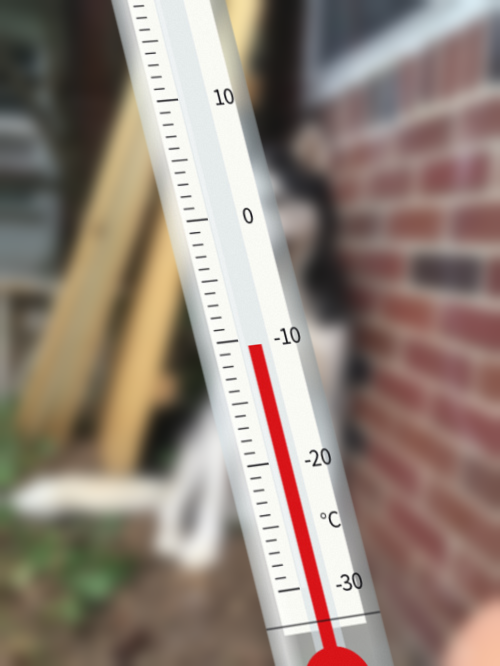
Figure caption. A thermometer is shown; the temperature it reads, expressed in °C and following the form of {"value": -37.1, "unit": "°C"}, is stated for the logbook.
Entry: {"value": -10.5, "unit": "°C"}
